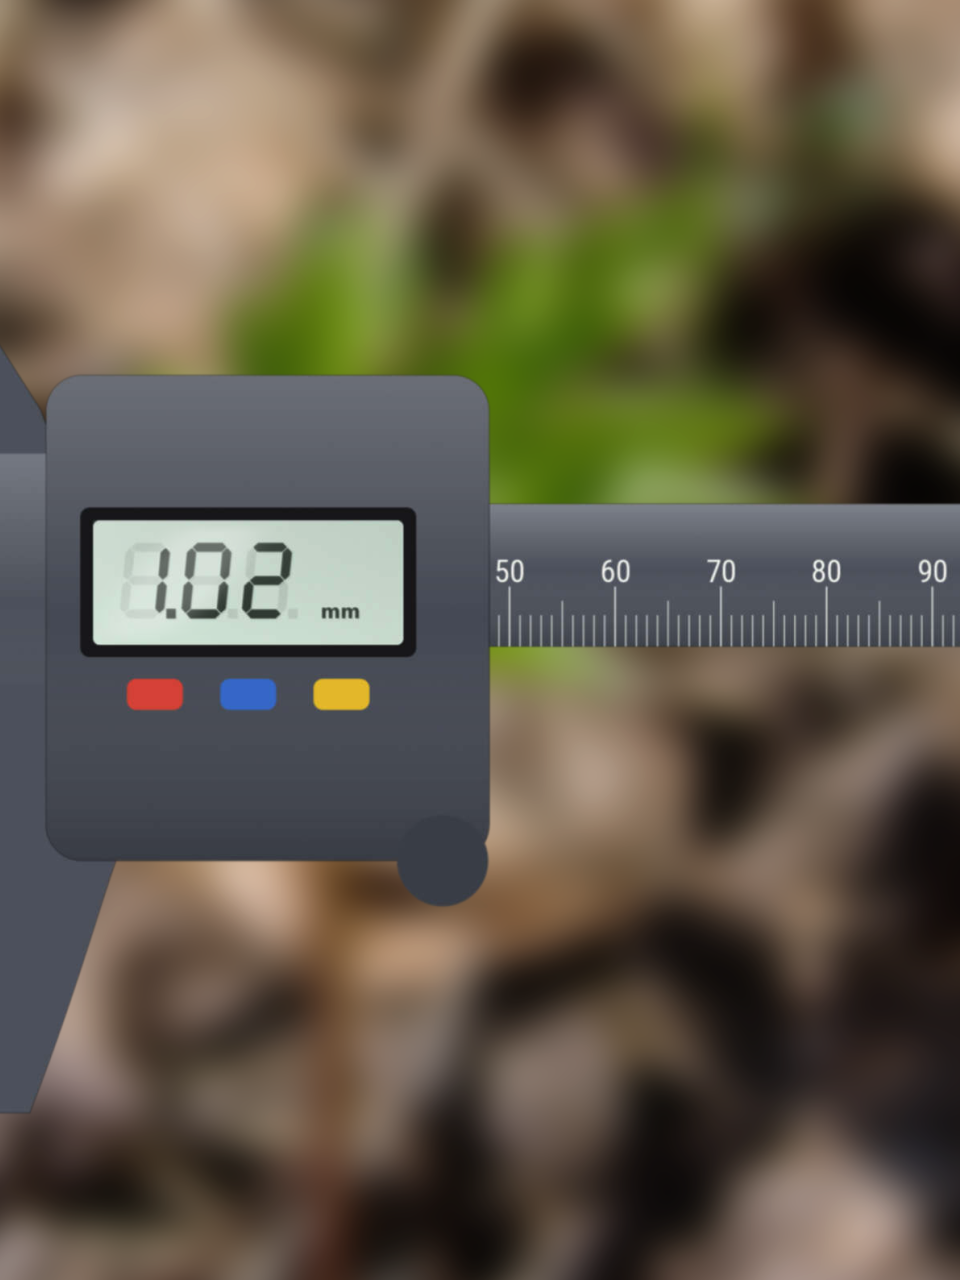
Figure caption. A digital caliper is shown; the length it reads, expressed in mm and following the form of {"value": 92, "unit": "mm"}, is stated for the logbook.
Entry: {"value": 1.02, "unit": "mm"}
